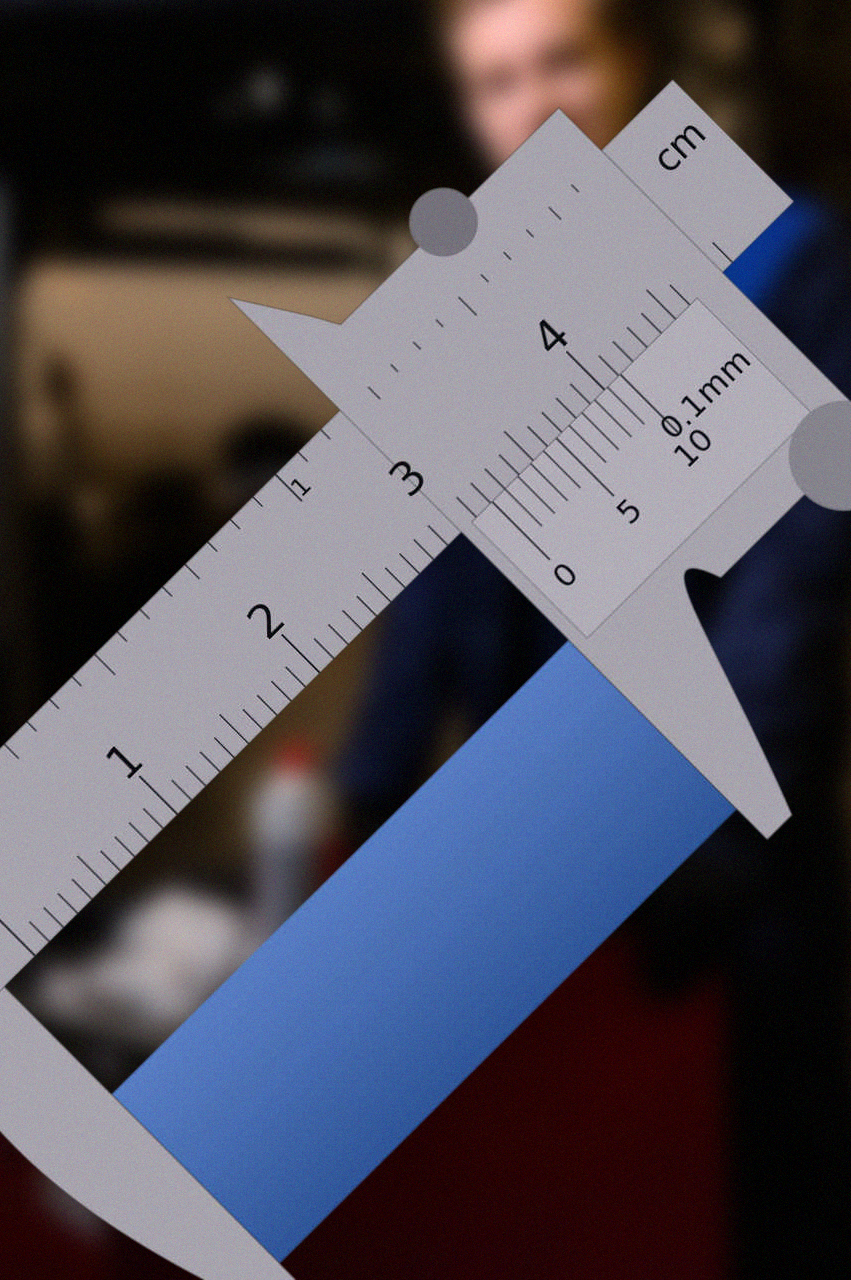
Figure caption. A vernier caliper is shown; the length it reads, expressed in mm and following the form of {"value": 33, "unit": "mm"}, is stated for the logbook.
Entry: {"value": 32.1, "unit": "mm"}
